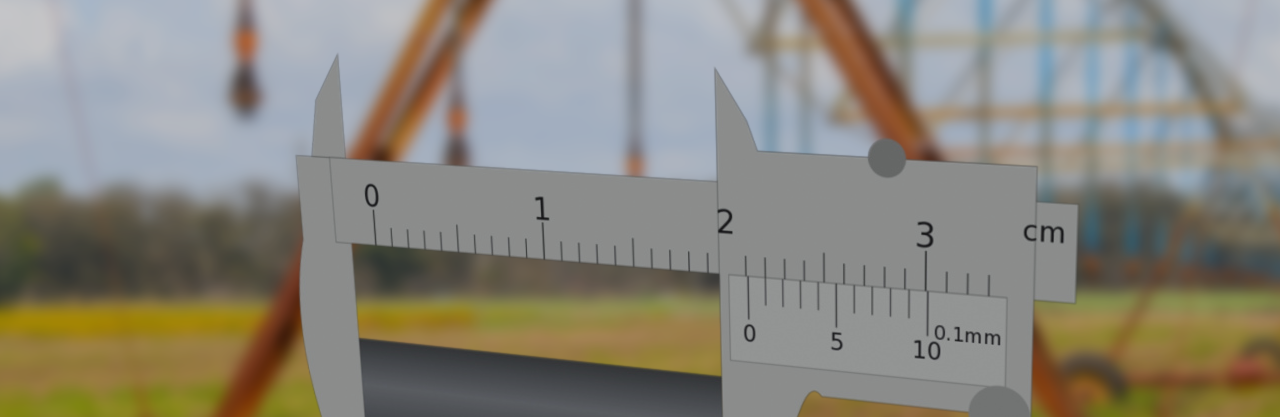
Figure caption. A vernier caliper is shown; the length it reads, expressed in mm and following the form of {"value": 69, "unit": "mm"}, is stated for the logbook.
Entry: {"value": 21.1, "unit": "mm"}
